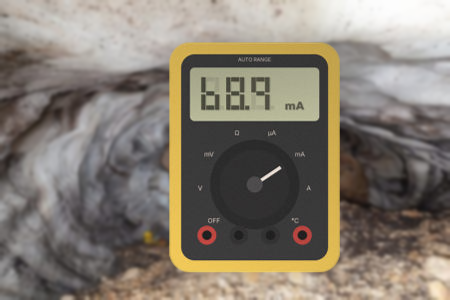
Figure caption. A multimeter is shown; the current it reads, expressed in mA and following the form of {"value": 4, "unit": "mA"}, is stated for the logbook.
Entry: {"value": 68.9, "unit": "mA"}
